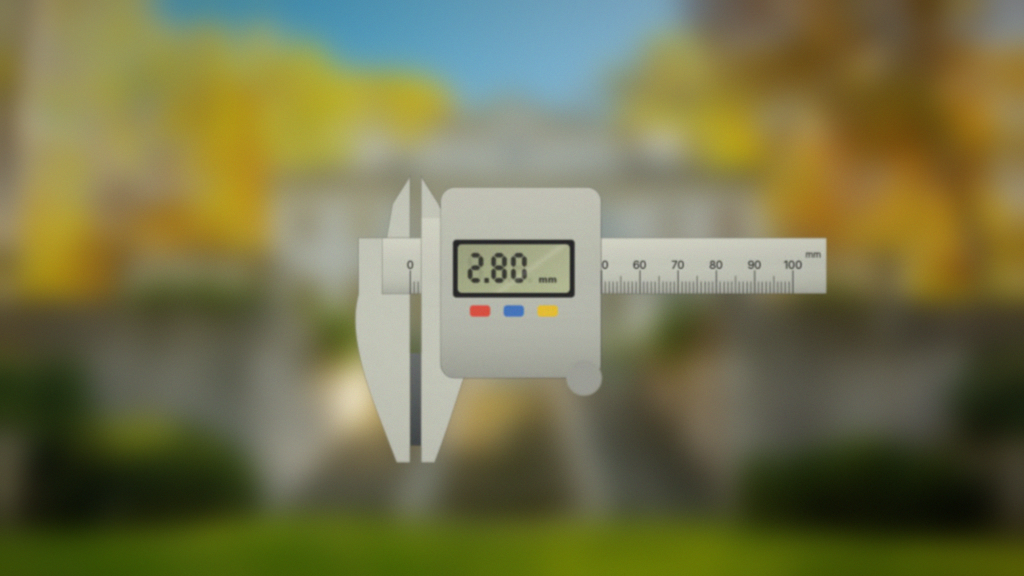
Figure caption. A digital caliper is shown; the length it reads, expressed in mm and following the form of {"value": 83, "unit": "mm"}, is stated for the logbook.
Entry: {"value": 2.80, "unit": "mm"}
